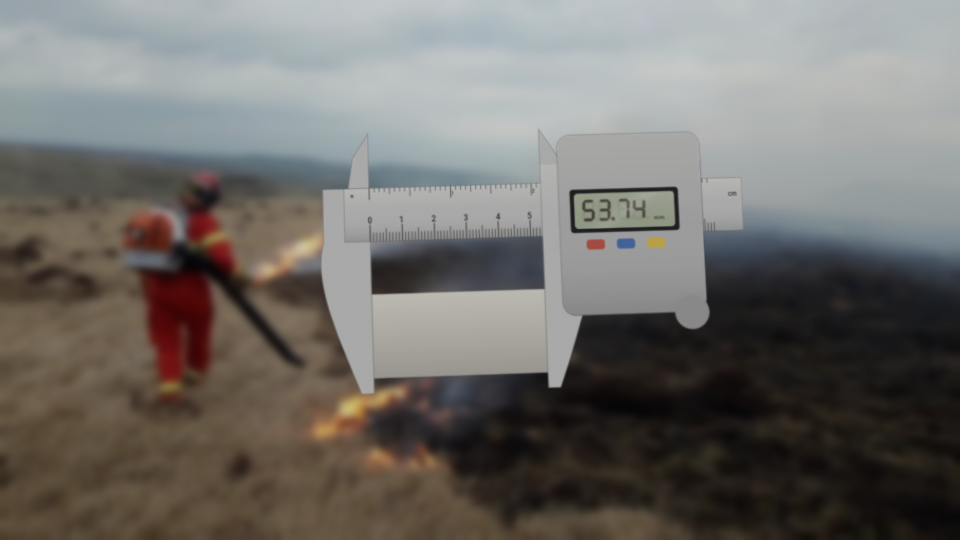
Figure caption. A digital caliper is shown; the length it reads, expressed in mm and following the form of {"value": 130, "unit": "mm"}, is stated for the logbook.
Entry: {"value": 53.74, "unit": "mm"}
